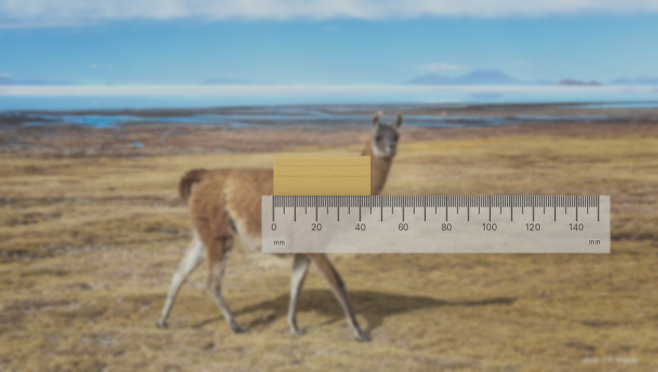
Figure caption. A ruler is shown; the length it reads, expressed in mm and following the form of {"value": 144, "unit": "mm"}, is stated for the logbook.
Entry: {"value": 45, "unit": "mm"}
